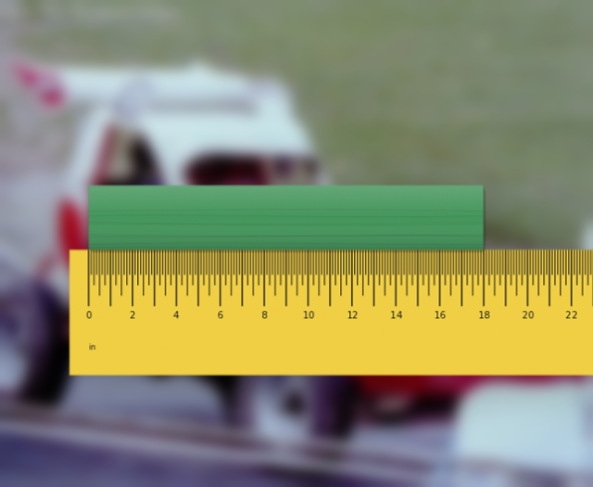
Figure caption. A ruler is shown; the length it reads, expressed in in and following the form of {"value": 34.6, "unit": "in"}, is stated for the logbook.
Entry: {"value": 18, "unit": "in"}
